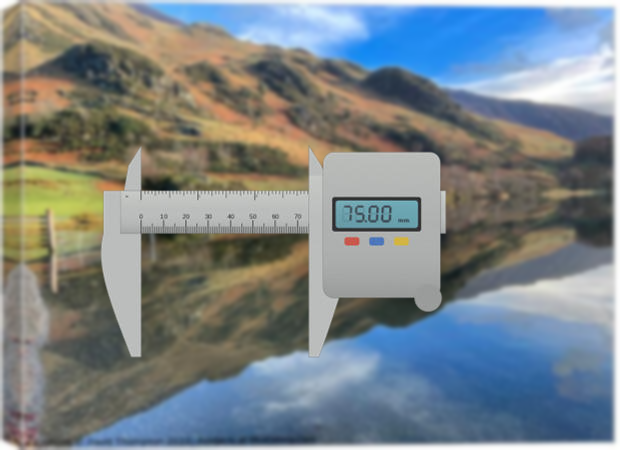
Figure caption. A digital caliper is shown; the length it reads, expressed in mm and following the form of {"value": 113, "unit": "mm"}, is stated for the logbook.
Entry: {"value": 75.00, "unit": "mm"}
